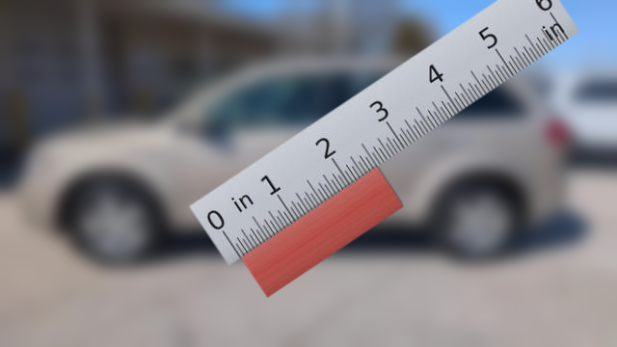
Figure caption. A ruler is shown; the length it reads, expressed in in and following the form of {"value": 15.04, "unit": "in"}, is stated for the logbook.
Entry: {"value": 2.5, "unit": "in"}
